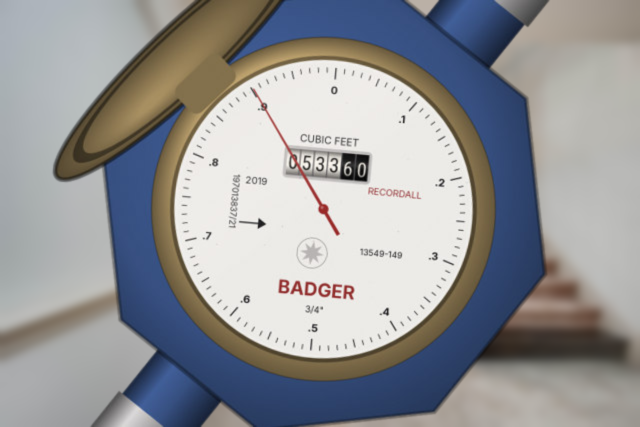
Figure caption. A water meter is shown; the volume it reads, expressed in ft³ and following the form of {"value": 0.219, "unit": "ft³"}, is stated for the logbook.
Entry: {"value": 53359.90, "unit": "ft³"}
